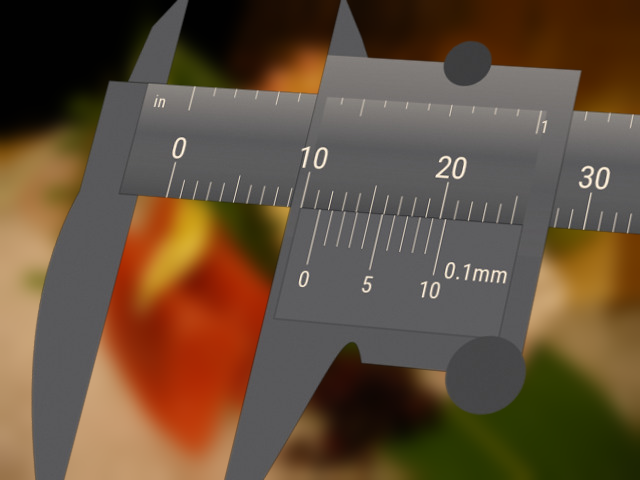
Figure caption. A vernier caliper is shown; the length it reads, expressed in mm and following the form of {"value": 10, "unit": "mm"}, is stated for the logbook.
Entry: {"value": 11.4, "unit": "mm"}
